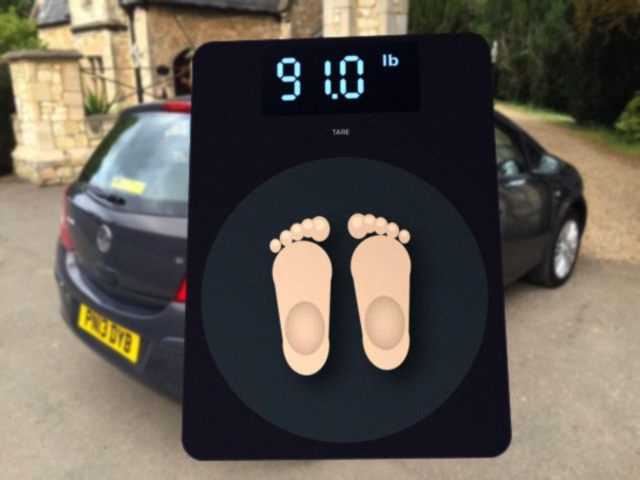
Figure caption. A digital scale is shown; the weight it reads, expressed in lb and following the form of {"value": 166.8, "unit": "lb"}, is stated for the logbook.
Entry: {"value": 91.0, "unit": "lb"}
